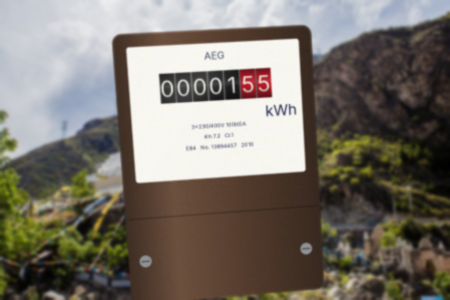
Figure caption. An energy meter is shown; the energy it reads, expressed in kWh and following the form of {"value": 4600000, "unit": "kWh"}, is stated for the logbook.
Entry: {"value": 1.55, "unit": "kWh"}
